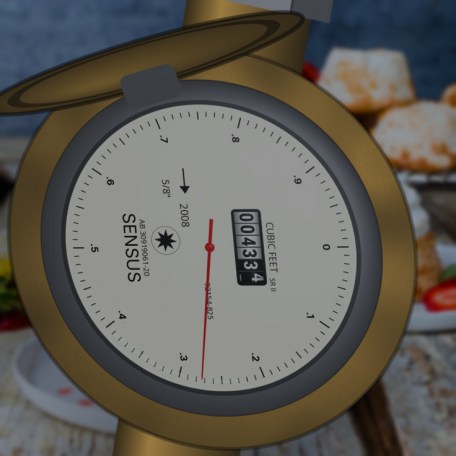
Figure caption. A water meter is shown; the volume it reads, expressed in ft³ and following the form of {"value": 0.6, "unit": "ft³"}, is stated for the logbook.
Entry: {"value": 4334.27, "unit": "ft³"}
